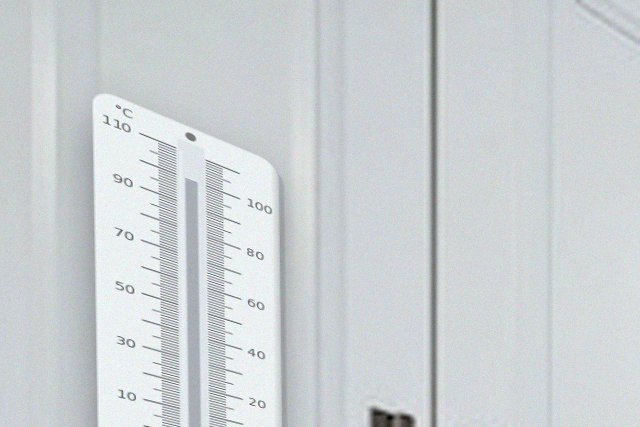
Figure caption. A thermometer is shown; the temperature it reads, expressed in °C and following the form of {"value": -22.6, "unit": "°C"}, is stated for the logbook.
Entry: {"value": 100, "unit": "°C"}
